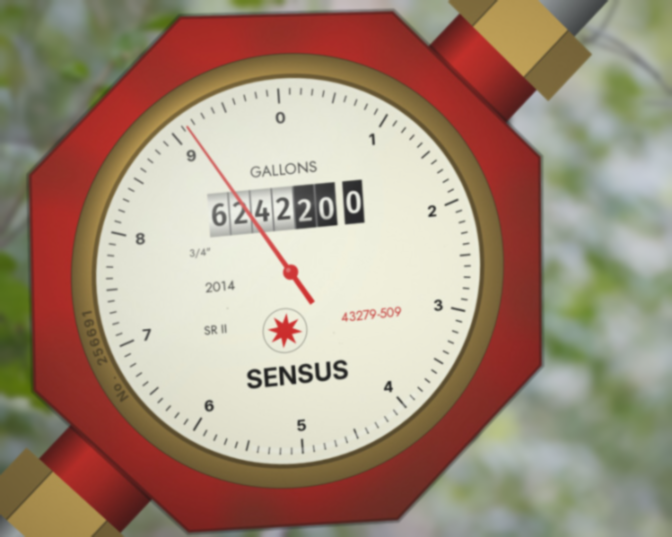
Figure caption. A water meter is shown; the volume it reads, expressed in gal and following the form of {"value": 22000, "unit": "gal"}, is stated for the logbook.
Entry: {"value": 6242199.1, "unit": "gal"}
